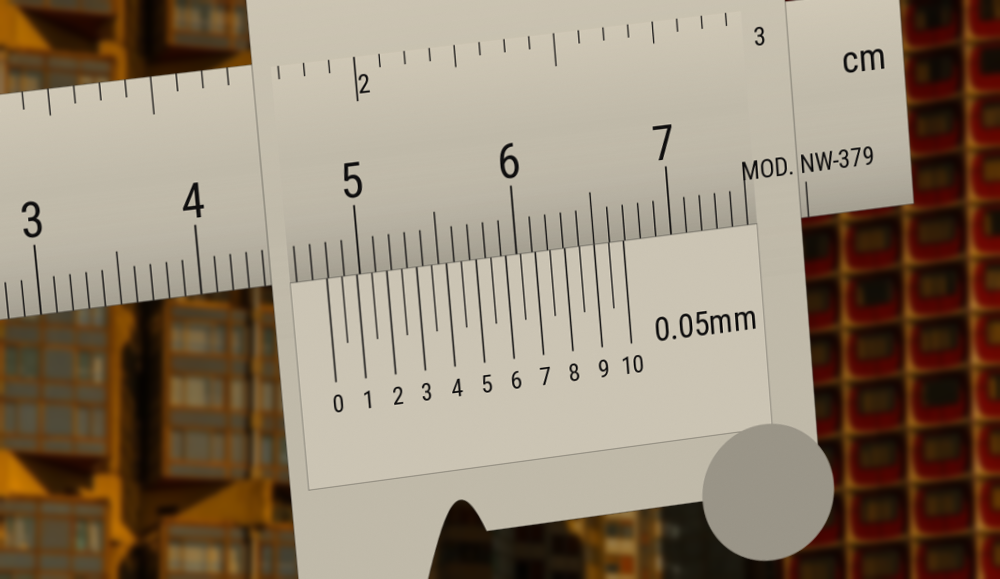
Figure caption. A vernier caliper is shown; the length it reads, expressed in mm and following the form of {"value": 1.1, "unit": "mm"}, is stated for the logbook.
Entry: {"value": 47.9, "unit": "mm"}
